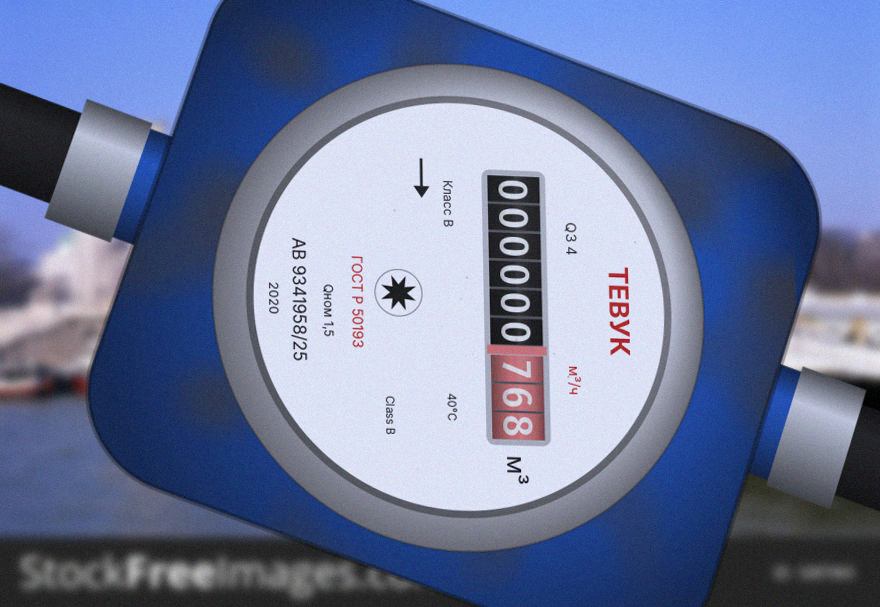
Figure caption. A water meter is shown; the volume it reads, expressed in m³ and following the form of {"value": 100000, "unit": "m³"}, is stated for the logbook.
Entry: {"value": 0.768, "unit": "m³"}
